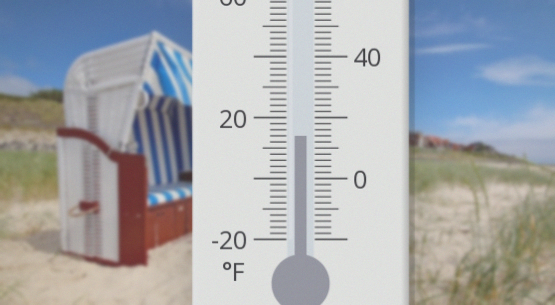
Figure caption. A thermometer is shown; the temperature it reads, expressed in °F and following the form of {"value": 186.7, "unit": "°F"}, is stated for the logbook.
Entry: {"value": 14, "unit": "°F"}
